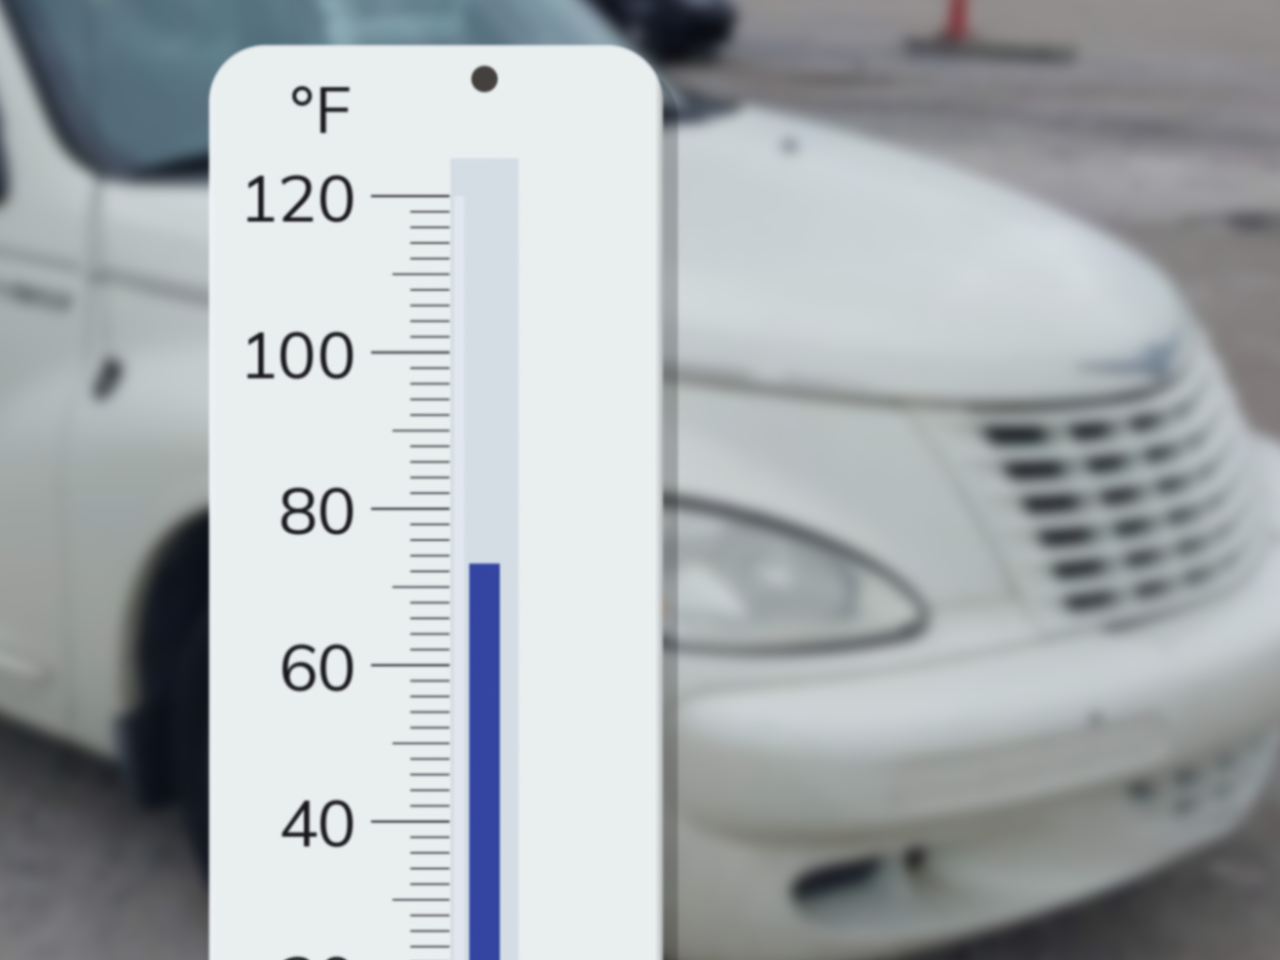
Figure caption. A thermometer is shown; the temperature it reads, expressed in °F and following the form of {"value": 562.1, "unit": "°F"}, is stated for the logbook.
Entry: {"value": 73, "unit": "°F"}
